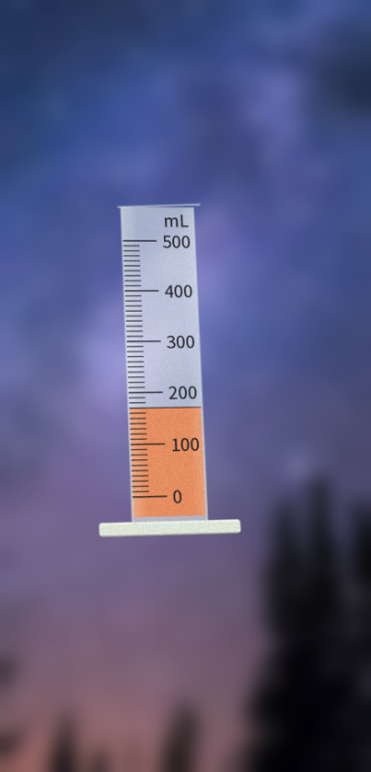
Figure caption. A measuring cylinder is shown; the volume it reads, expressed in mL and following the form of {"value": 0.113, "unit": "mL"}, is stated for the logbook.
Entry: {"value": 170, "unit": "mL"}
